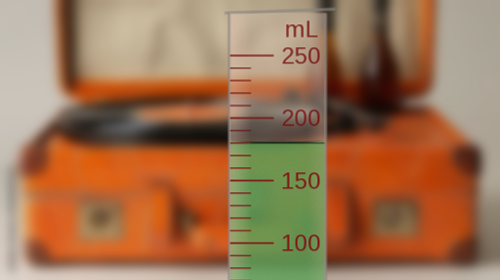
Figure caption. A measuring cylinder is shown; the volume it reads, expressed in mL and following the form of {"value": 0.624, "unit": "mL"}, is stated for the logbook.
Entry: {"value": 180, "unit": "mL"}
